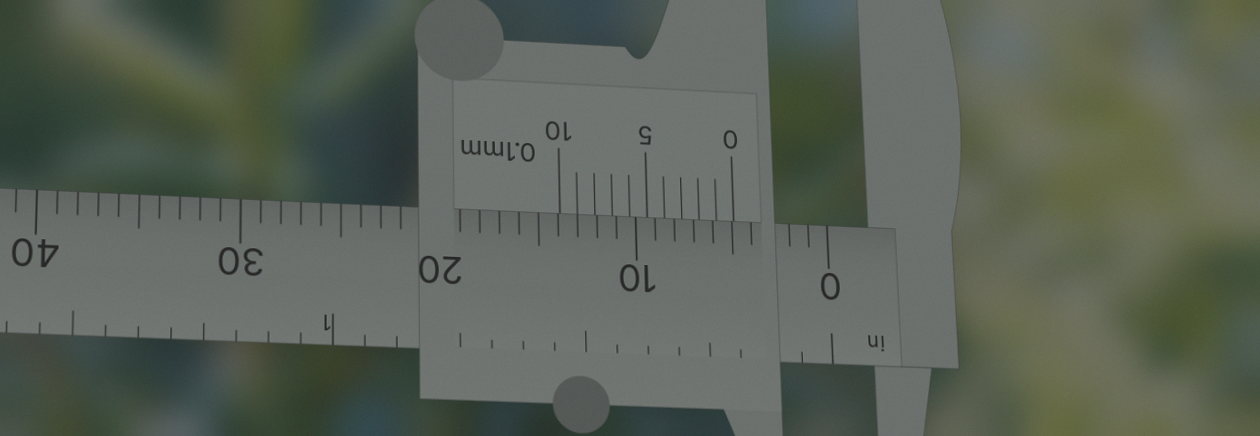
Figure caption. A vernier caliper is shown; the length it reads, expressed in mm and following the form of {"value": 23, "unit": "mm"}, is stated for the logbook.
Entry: {"value": 4.9, "unit": "mm"}
